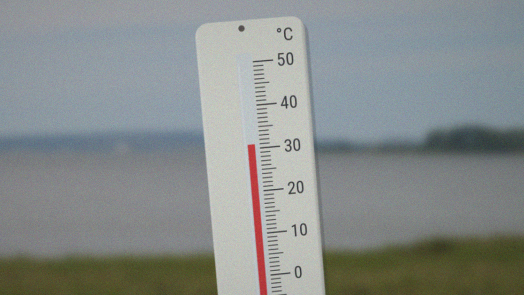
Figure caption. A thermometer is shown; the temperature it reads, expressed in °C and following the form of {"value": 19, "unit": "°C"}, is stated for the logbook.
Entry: {"value": 31, "unit": "°C"}
